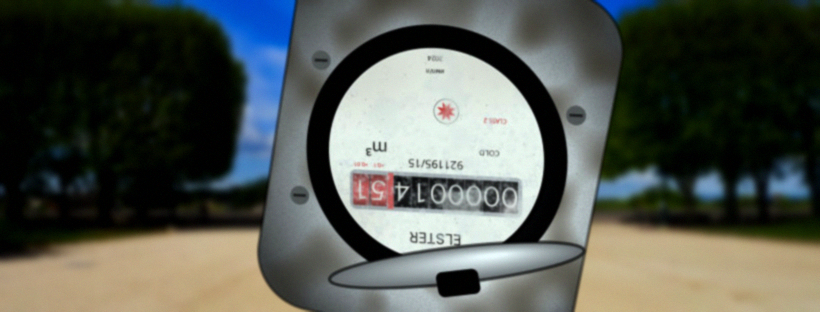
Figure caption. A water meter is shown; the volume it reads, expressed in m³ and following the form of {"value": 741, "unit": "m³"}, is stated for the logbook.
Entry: {"value": 14.51, "unit": "m³"}
